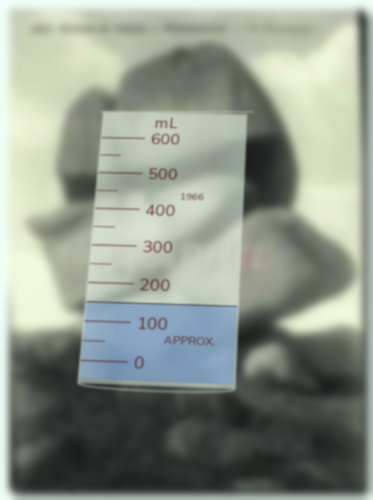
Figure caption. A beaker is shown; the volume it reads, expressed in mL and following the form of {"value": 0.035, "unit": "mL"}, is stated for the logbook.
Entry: {"value": 150, "unit": "mL"}
